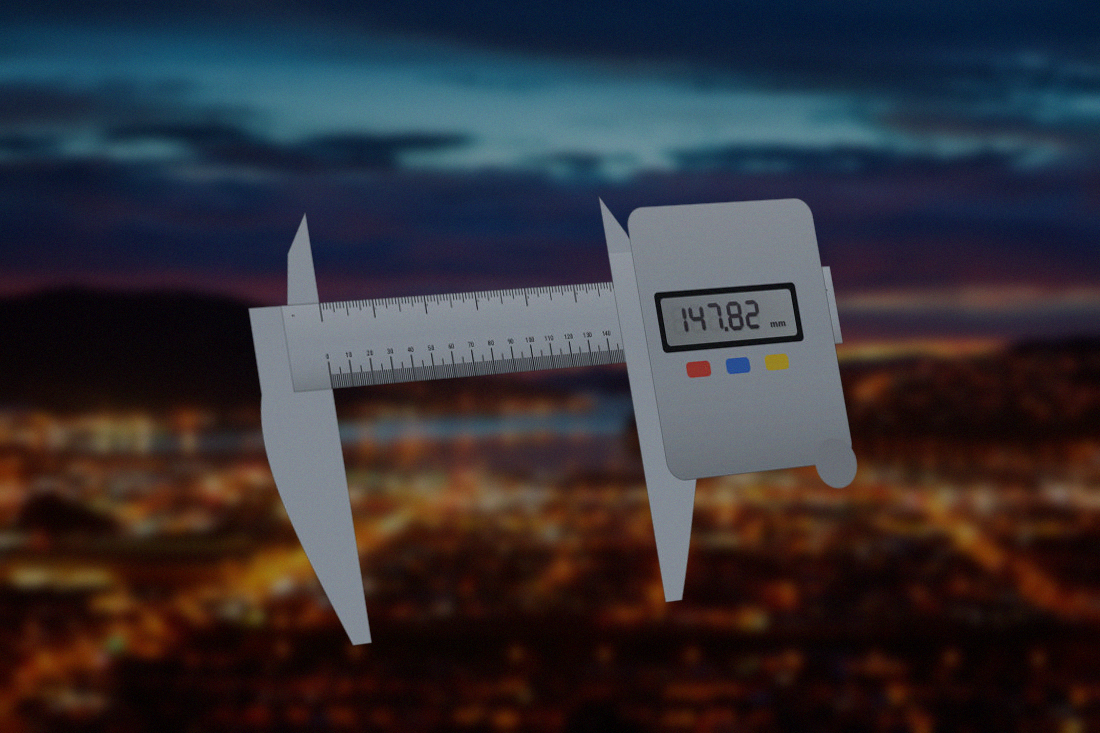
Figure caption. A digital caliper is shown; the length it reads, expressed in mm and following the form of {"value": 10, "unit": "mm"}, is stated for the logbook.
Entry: {"value": 147.82, "unit": "mm"}
